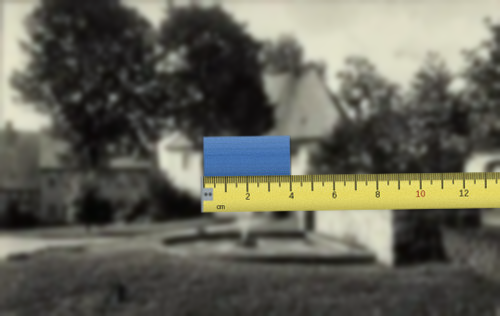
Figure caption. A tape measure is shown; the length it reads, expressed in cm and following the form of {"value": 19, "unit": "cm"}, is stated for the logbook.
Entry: {"value": 4, "unit": "cm"}
